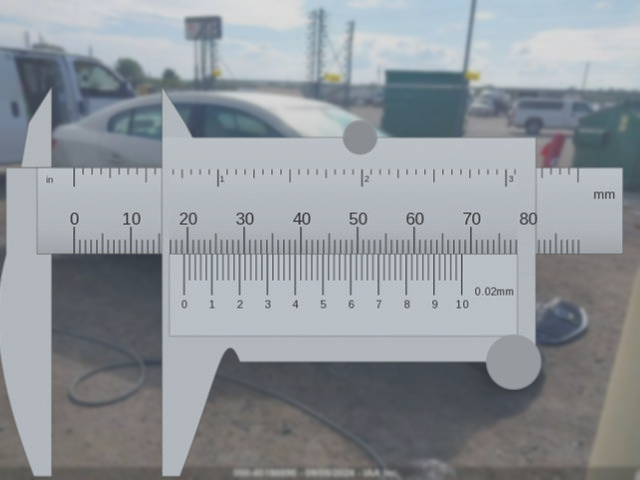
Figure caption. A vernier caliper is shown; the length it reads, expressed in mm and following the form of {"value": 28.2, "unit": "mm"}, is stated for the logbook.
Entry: {"value": 19.4, "unit": "mm"}
